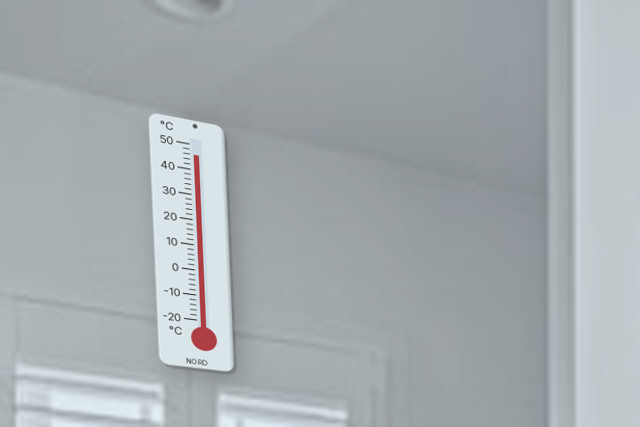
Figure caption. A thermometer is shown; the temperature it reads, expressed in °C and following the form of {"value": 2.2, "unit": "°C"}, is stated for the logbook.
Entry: {"value": 46, "unit": "°C"}
